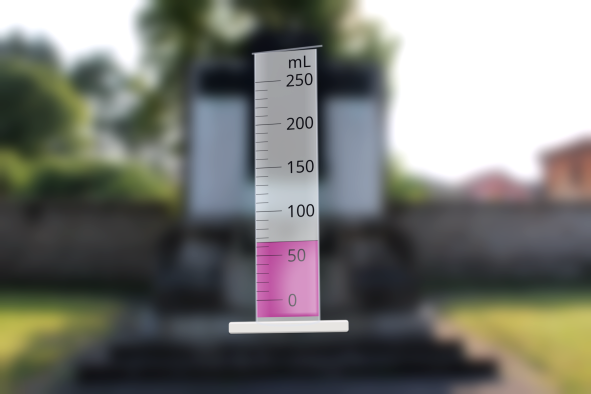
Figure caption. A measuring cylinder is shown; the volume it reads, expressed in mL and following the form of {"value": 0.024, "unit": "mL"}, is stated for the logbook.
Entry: {"value": 65, "unit": "mL"}
